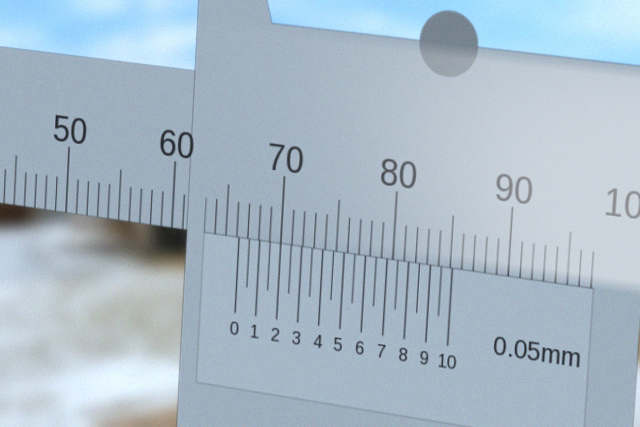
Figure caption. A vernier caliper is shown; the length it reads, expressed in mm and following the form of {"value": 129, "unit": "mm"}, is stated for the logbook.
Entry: {"value": 66.2, "unit": "mm"}
